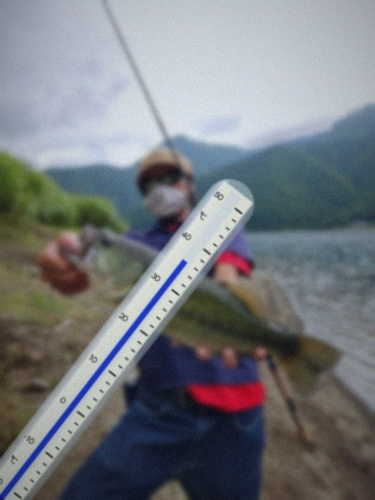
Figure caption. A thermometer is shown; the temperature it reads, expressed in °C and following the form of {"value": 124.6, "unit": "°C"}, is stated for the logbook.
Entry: {"value": 36, "unit": "°C"}
